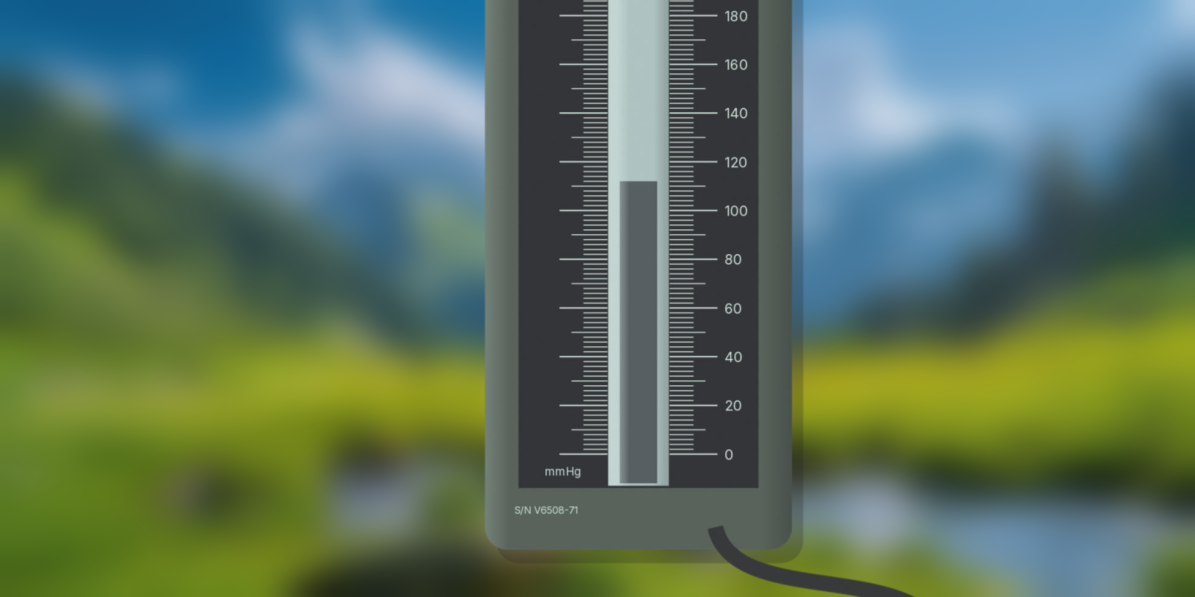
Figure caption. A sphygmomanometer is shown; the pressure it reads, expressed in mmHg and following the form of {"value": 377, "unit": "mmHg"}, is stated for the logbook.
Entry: {"value": 112, "unit": "mmHg"}
